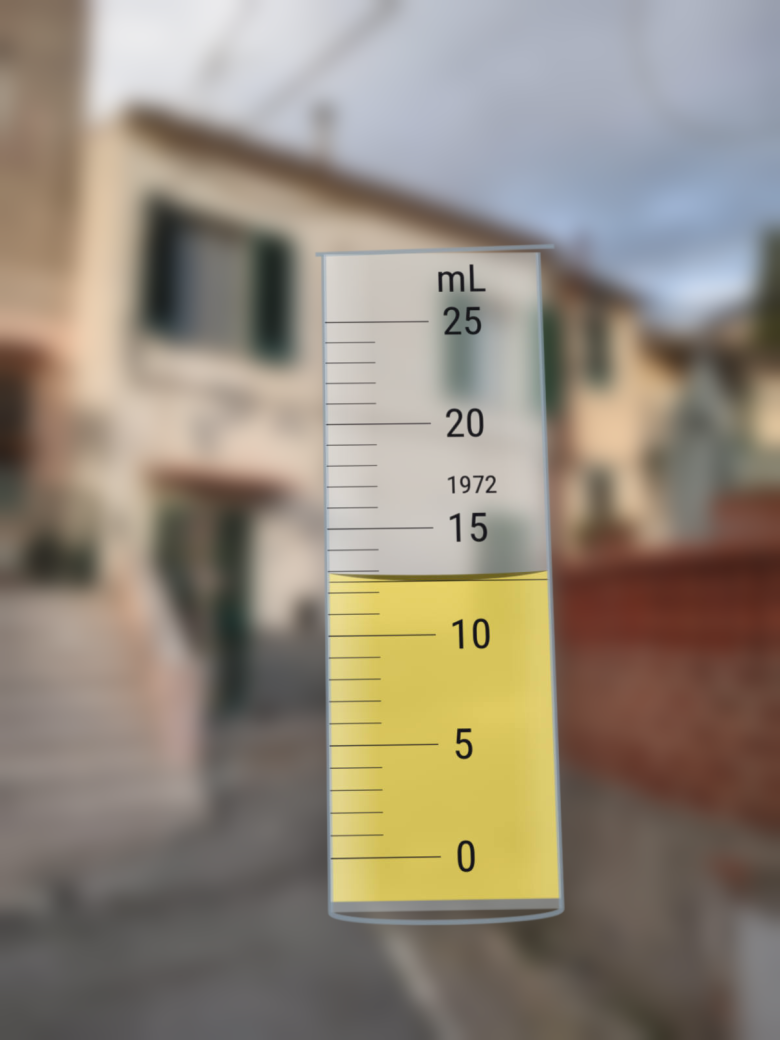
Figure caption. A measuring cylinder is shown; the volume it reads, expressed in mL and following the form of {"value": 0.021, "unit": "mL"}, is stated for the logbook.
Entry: {"value": 12.5, "unit": "mL"}
